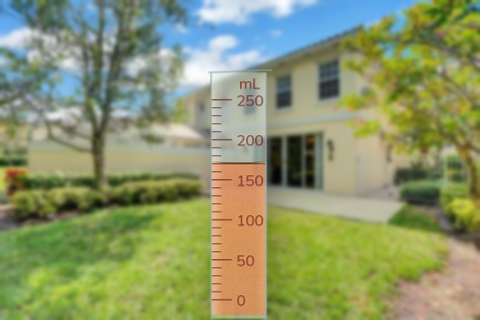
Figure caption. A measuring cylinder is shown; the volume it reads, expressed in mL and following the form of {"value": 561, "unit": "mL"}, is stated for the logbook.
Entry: {"value": 170, "unit": "mL"}
